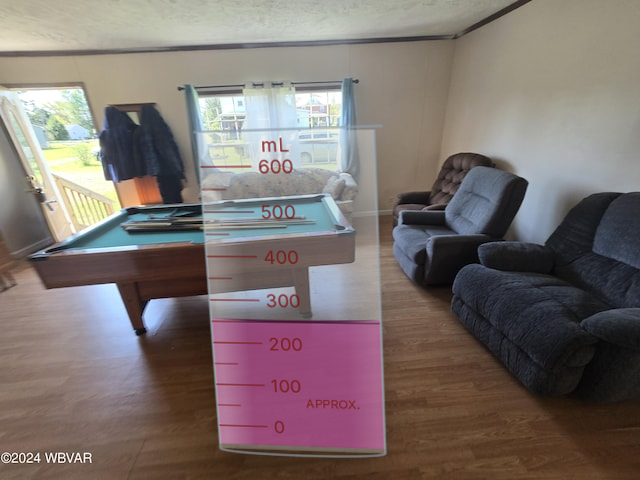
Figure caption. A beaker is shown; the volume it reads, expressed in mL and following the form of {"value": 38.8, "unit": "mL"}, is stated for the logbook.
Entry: {"value": 250, "unit": "mL"}
